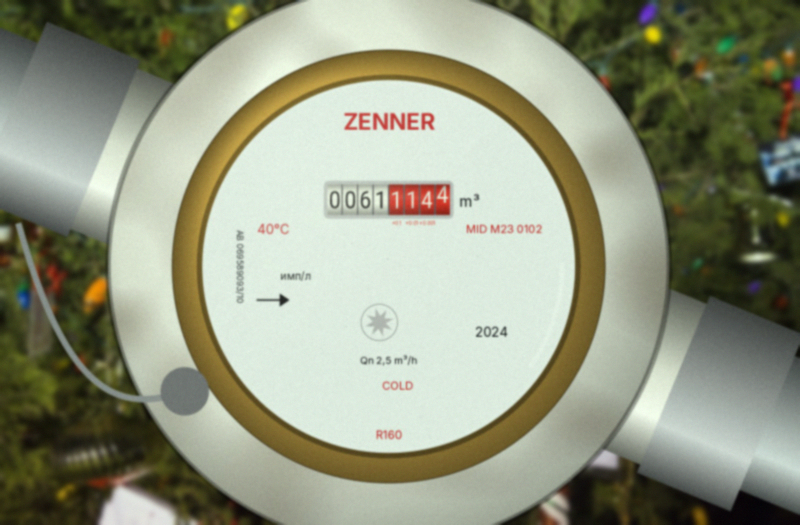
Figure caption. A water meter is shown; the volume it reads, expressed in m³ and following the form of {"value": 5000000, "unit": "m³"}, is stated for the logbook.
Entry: {"value": 61.1144, "unit": "m³"}
